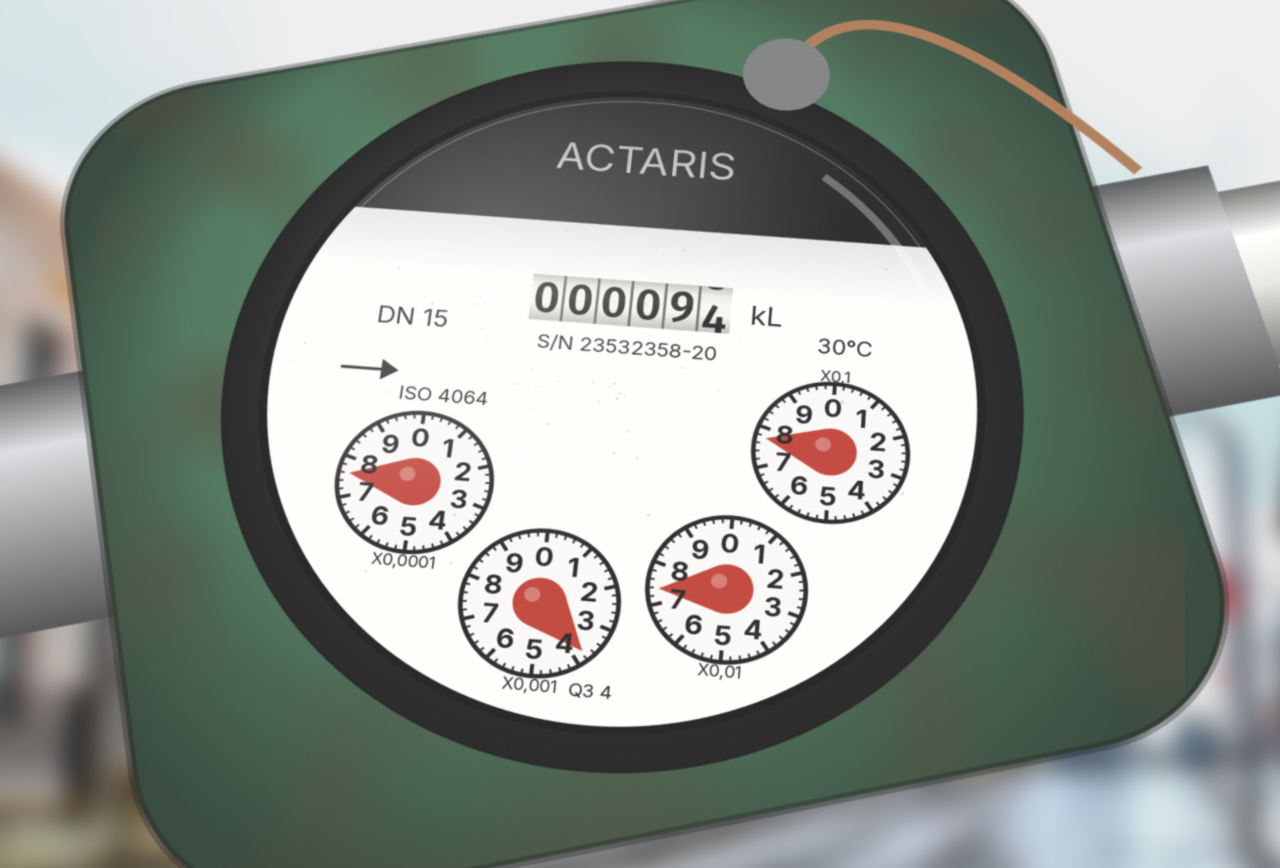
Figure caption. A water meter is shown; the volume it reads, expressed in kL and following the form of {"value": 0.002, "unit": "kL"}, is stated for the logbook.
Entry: {"value": 93.7737, "unit": "kL"}
